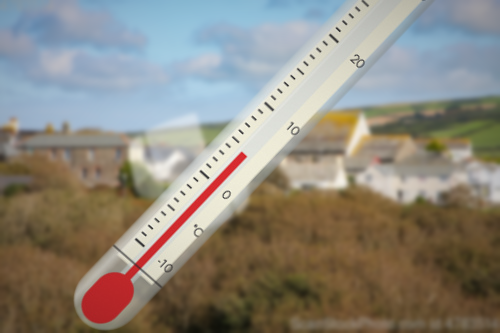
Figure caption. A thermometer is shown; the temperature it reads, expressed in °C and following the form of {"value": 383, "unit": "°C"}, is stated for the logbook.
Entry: {"value": 4.5, "unit": "°C"}
